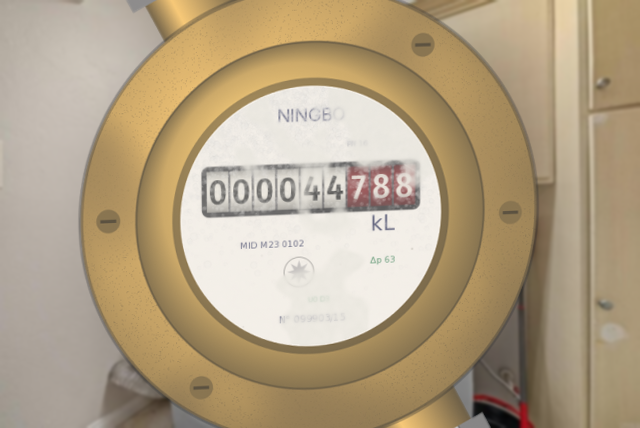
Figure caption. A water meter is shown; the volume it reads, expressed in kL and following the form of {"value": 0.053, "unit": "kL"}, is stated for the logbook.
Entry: {"value": 44.788, "unit": "kL"}
